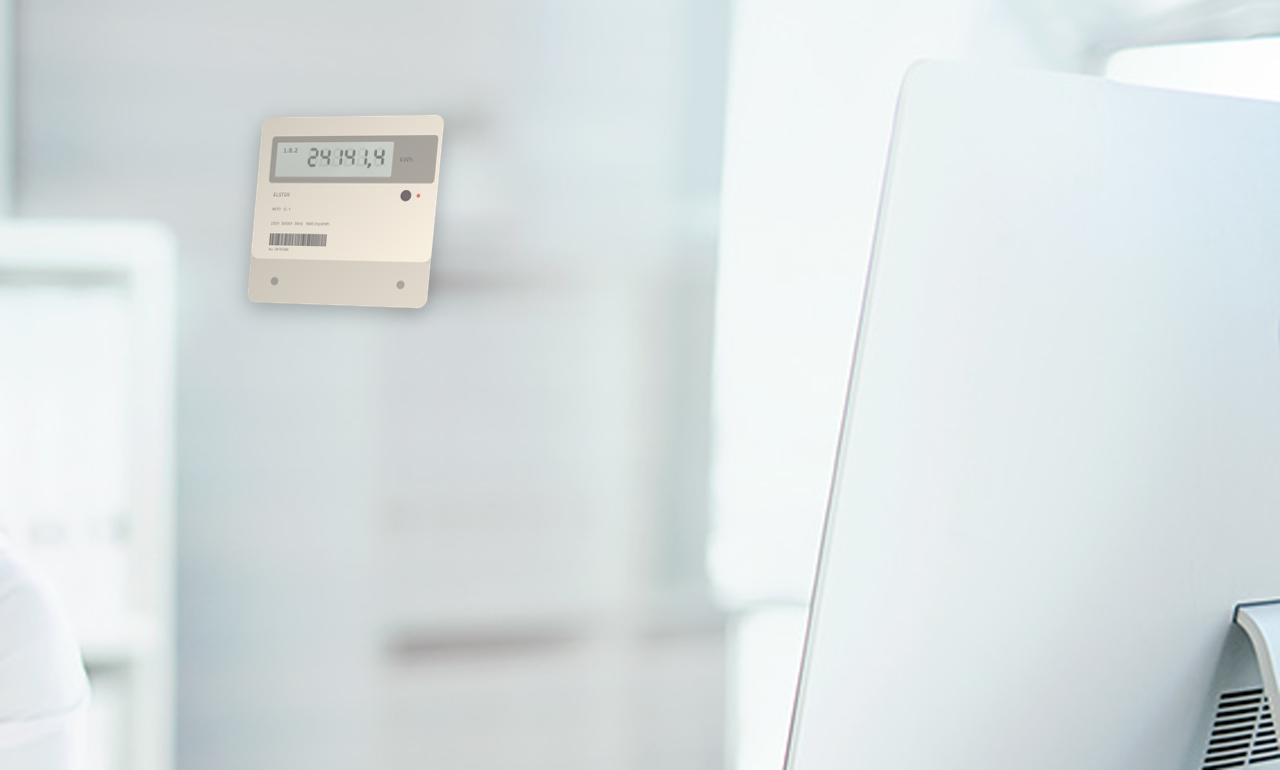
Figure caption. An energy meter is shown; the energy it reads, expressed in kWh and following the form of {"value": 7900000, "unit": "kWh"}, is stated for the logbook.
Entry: {"value": 24141.4, "unit": "kWh"}
